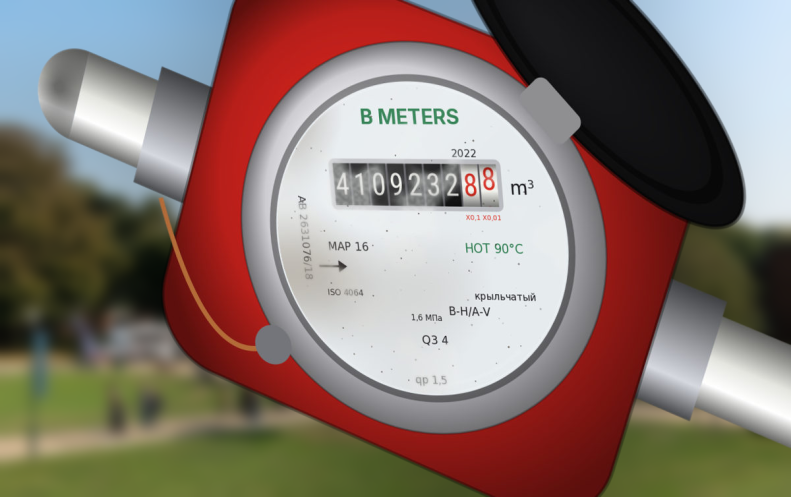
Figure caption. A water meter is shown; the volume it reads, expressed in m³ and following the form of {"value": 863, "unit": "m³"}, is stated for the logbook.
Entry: {"value": 4109232.88, "unit": "m³"}
